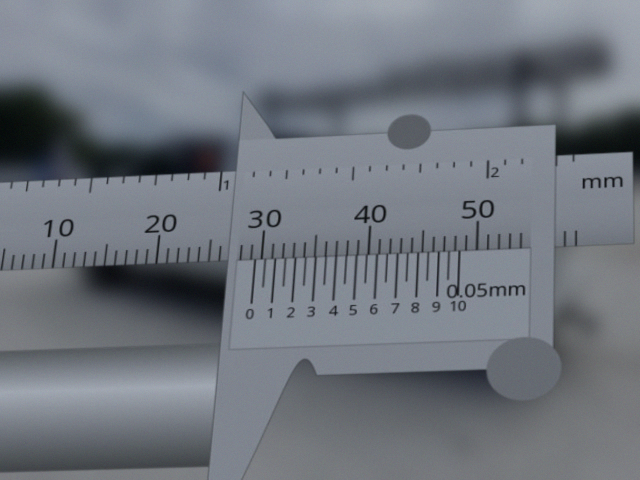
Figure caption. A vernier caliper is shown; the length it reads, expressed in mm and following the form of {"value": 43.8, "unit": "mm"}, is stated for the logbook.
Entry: {"value": 29.4, "unit": "mm"}
